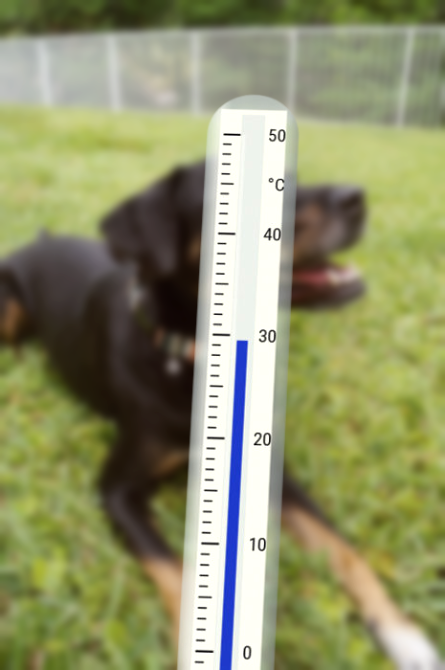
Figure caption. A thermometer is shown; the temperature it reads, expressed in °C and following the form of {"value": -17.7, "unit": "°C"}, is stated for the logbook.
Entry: {"value": 29.5, "unit": "°C"}
